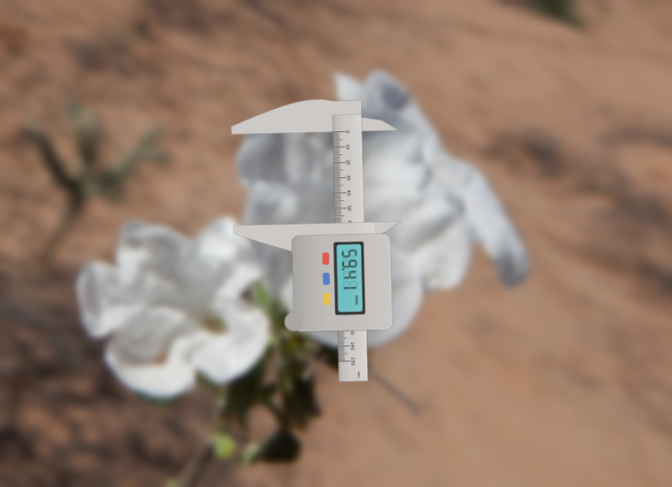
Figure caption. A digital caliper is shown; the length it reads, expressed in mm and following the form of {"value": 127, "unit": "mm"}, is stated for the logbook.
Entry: {"value": 59.41, "unit": "mm"}
